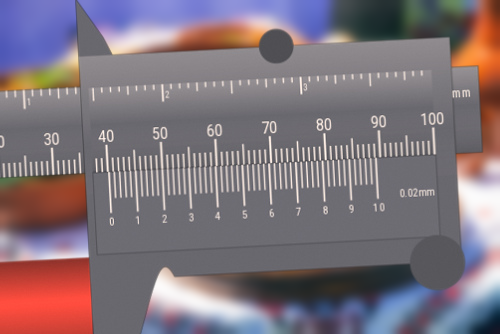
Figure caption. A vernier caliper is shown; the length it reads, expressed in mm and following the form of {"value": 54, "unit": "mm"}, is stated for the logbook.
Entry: {"value": 40.2, "unit": "mm"}
